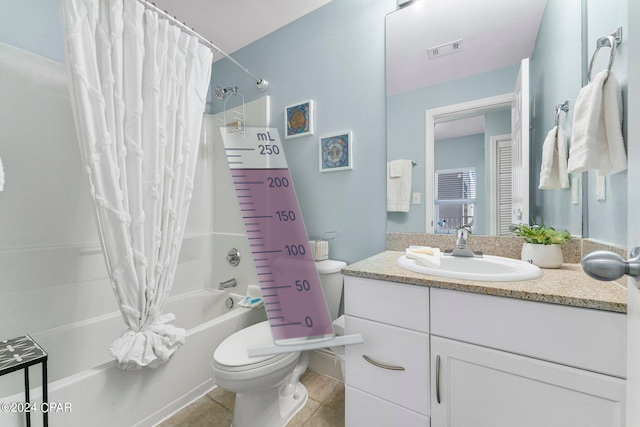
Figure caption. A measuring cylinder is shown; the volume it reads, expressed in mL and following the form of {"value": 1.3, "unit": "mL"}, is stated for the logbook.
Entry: {"value": 220, "unit": "mL"}
